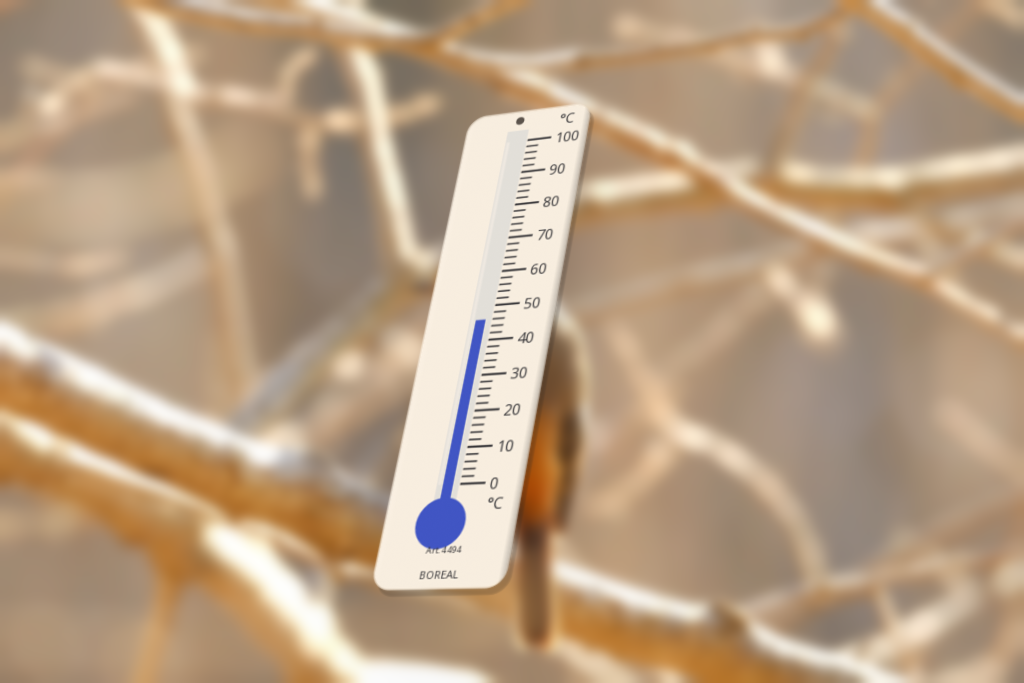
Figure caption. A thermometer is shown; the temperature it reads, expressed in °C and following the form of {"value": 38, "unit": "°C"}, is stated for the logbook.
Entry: {"value": 46, "unit": "°C"}
